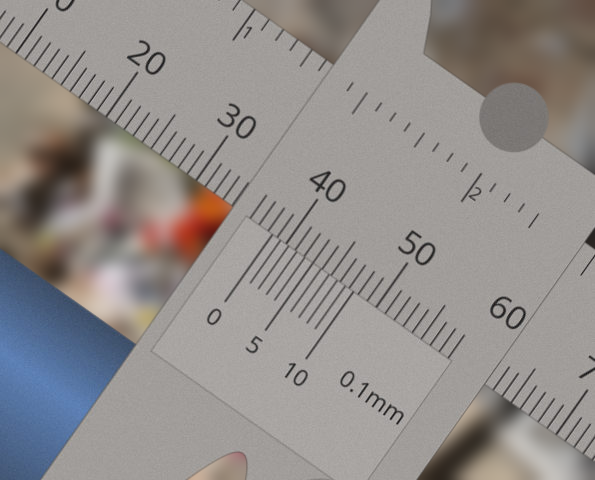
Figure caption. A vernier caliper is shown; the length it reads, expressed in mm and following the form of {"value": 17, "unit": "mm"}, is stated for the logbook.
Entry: {"value": 38.5, "unit": "mm"}
